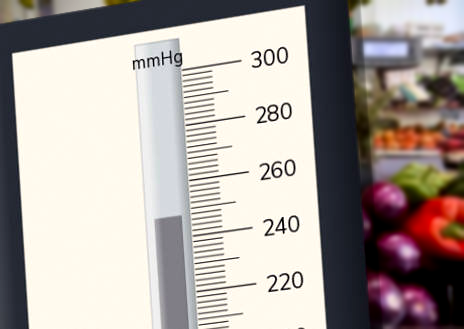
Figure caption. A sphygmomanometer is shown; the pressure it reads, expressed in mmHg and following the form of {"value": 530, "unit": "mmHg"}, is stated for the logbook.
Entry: {"value": 248, "unit": "mmHg"}
